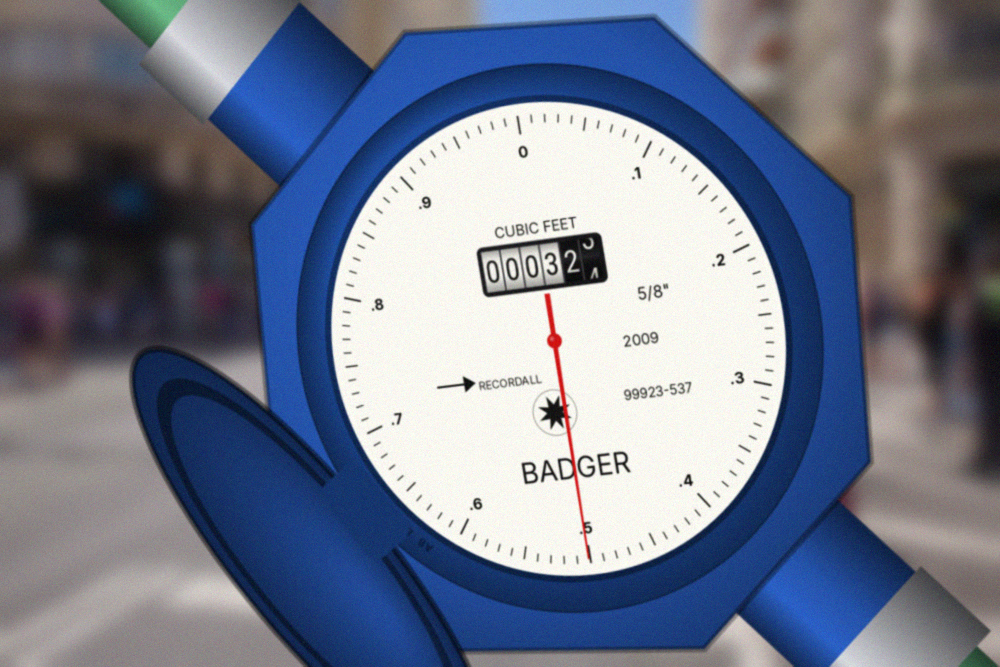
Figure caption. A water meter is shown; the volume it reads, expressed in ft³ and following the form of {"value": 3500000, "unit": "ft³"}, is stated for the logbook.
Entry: {"value": 323.50, "unit": "ft³"}
